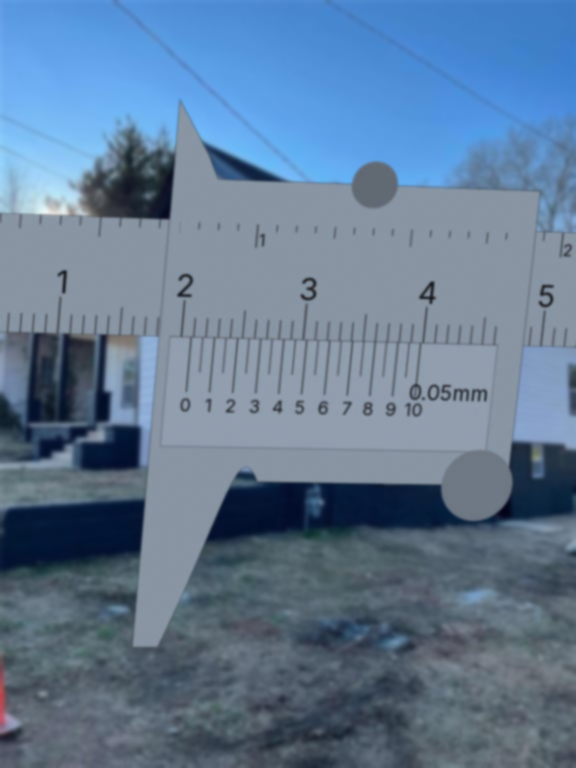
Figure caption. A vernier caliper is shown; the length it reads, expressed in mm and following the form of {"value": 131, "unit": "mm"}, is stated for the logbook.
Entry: {"value": 20.8, "unit": "mm"}
